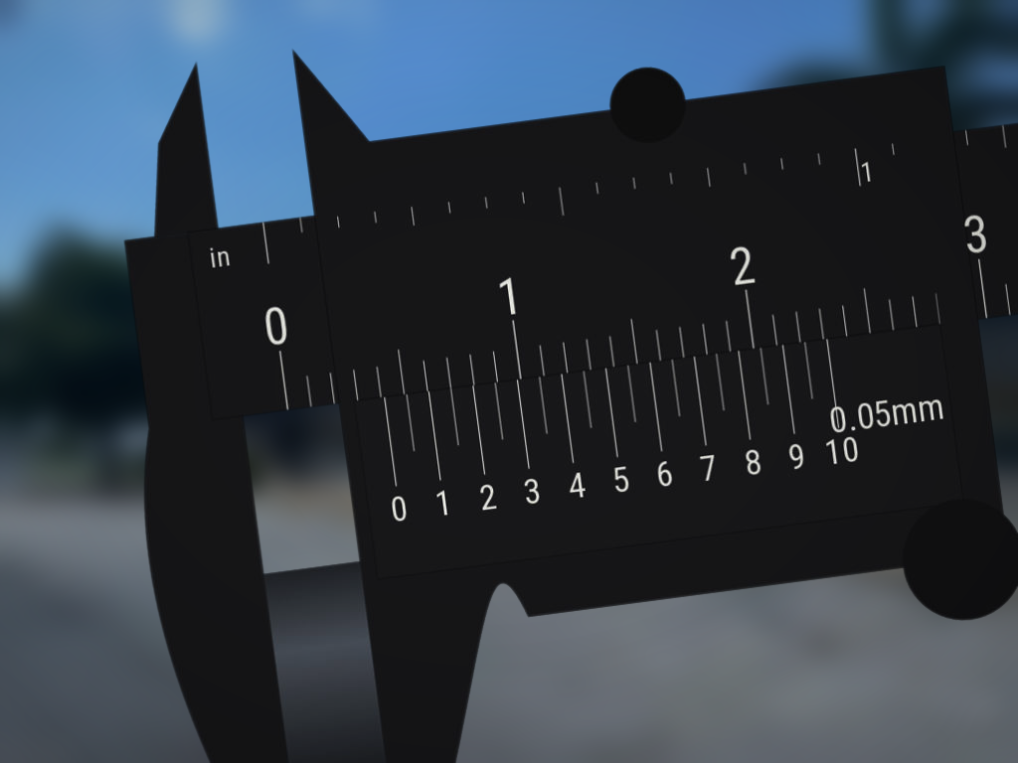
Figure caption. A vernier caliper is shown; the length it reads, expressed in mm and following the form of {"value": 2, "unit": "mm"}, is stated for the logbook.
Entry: {"value": 4.15, "unit": "mm"}
